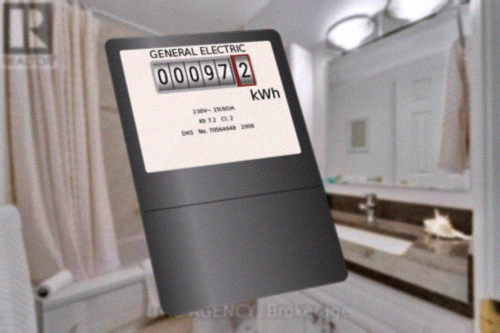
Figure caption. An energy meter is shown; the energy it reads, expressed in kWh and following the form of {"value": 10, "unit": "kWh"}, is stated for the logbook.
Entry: {"value": 97.2, "unit": "kWh"}
